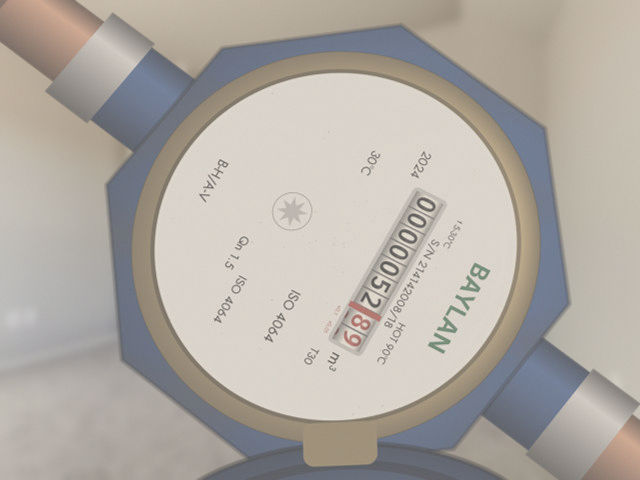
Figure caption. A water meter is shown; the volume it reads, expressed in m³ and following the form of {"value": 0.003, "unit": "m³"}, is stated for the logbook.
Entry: {"value": 52.89, "unit": "m³"}
